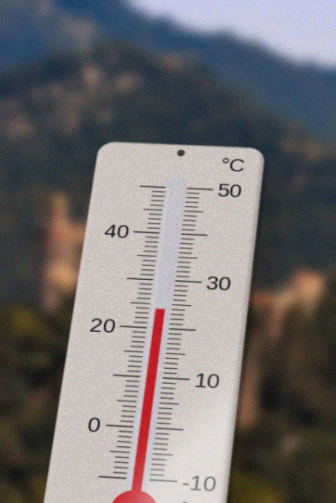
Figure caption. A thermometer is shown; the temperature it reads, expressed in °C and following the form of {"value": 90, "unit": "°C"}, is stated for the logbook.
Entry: {"value": 24, "unit": "°C"}
